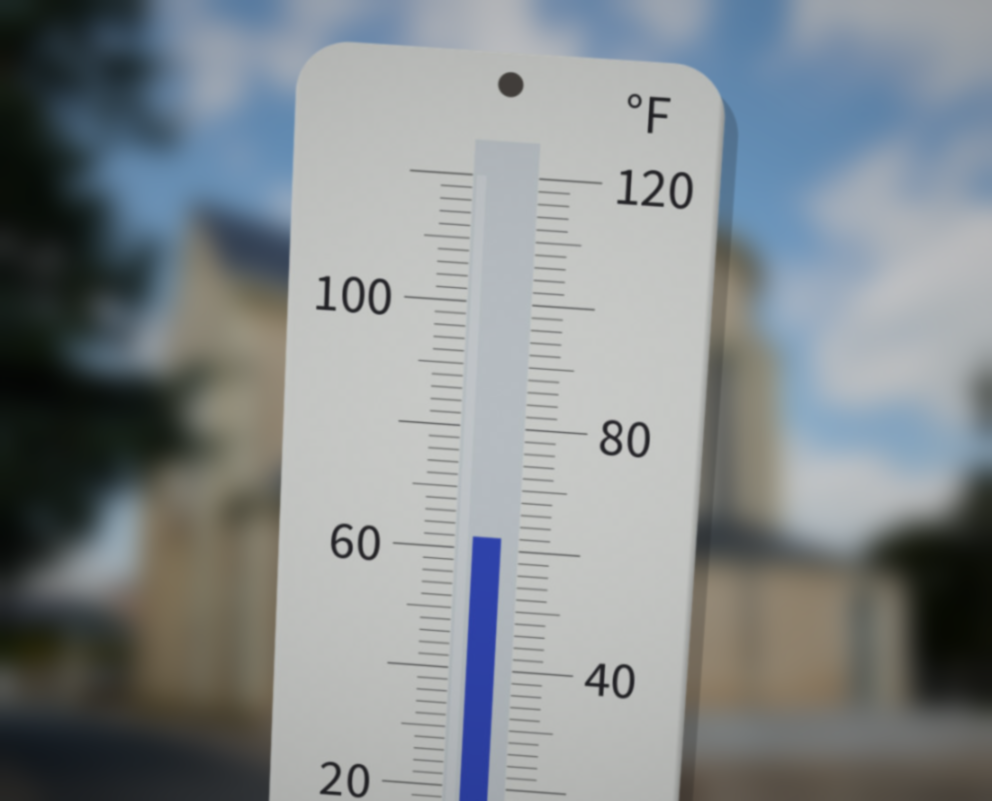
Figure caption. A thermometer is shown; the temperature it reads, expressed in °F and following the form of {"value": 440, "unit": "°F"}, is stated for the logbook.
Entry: {"value": 62, "unit": "°F"}
